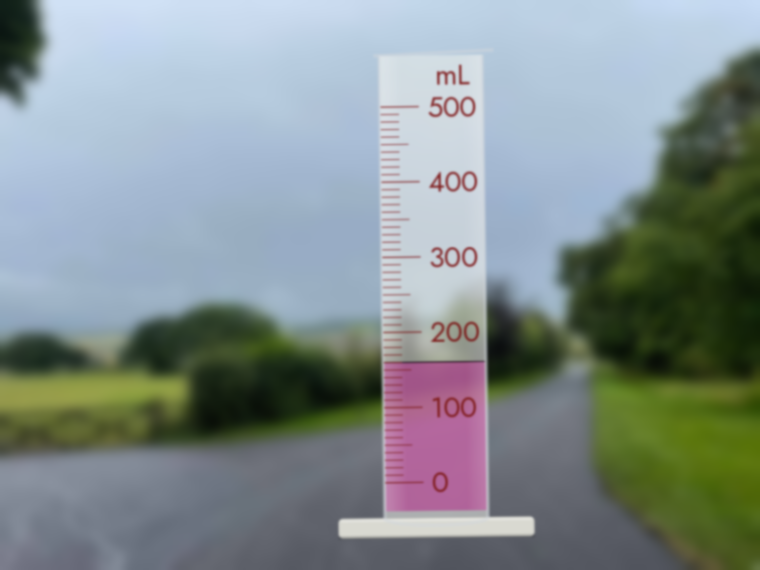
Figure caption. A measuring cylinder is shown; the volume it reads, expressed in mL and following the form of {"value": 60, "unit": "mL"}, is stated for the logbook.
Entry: {"value": 160, "unit": "mL"}
